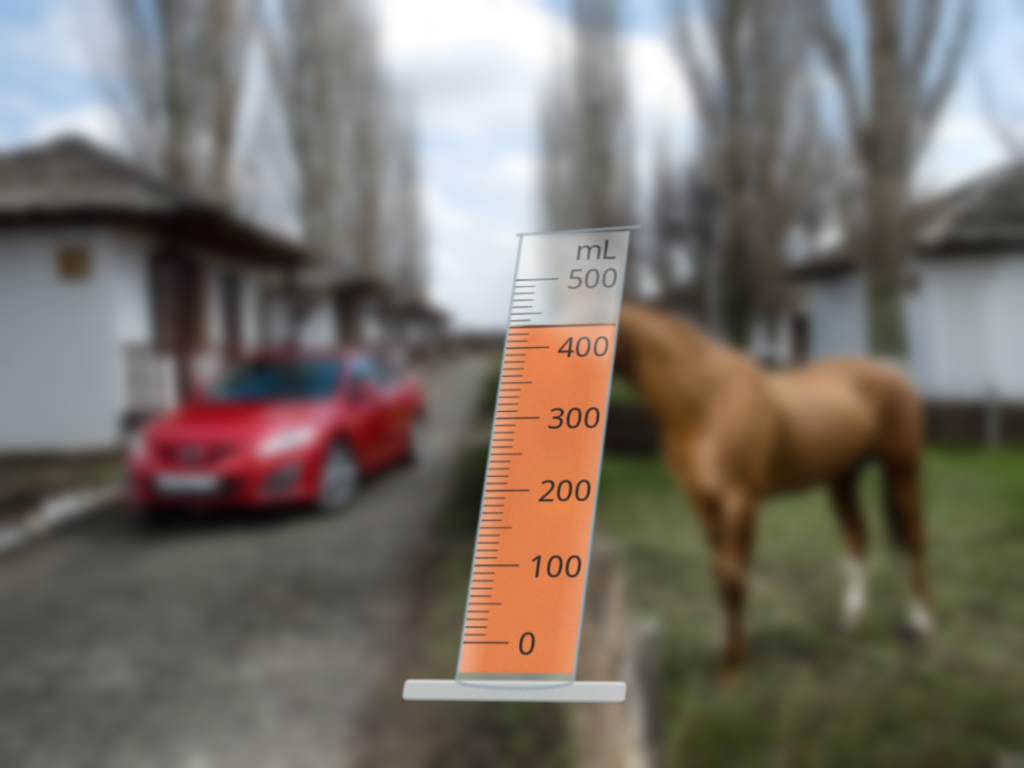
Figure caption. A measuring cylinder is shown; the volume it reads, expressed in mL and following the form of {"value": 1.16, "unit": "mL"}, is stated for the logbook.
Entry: {"value": 430, "unit": "mL"}
